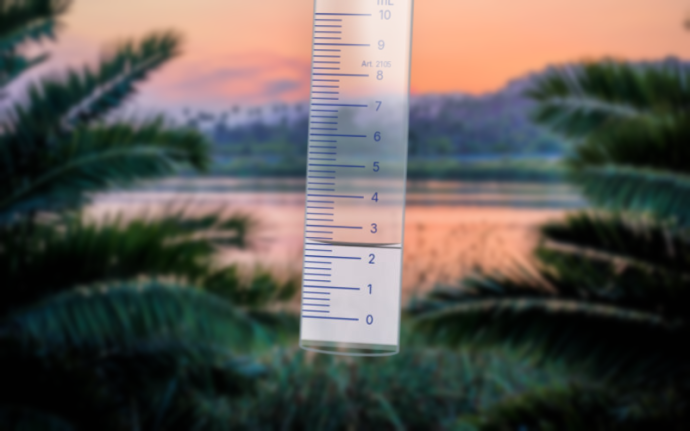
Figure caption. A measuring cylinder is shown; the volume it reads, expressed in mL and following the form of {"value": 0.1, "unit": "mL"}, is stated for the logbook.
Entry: {"value": 2.4, "unit": "mL"}
